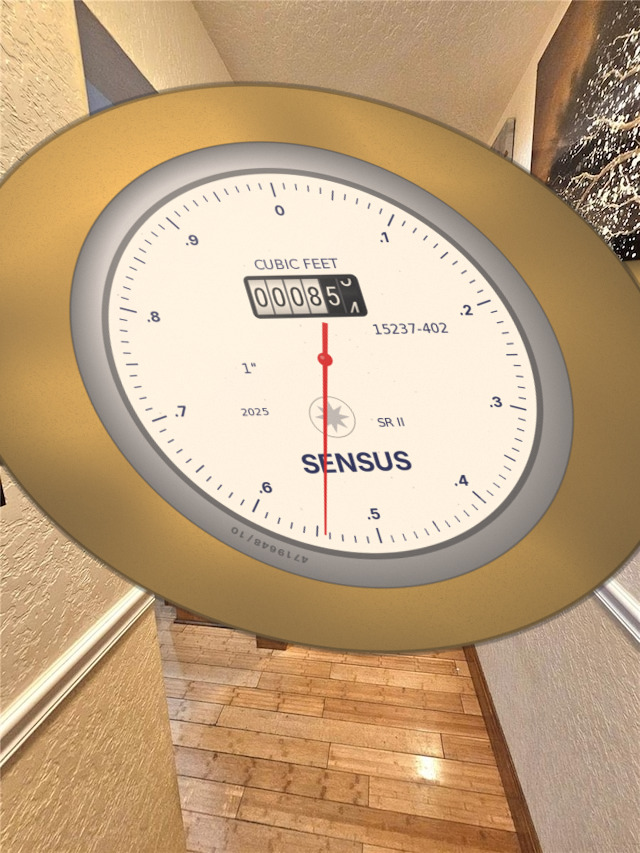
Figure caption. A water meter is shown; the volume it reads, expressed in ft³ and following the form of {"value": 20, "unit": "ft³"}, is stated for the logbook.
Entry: {"value": 853.54, "unit": "ft³"}
